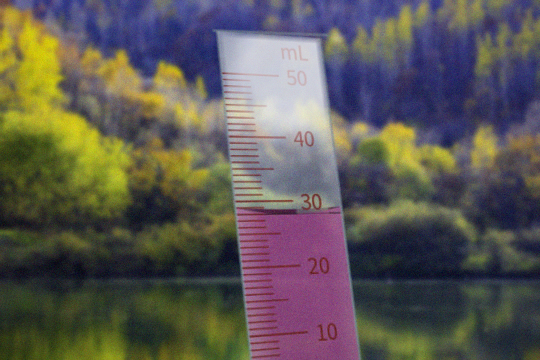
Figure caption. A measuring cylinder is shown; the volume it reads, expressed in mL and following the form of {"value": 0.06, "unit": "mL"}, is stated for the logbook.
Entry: {"value": 28, "unit": "mL"}
